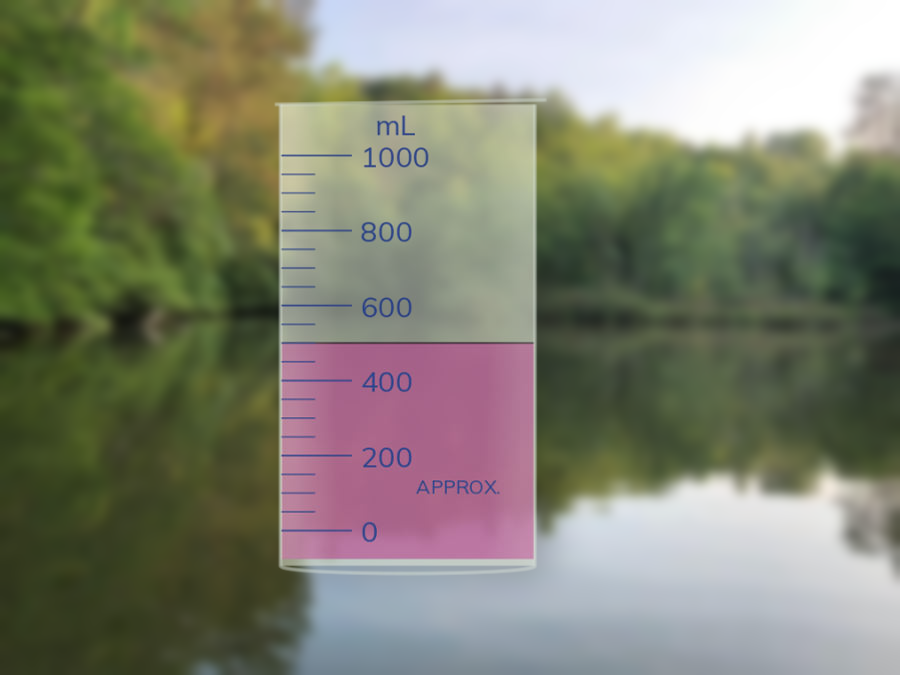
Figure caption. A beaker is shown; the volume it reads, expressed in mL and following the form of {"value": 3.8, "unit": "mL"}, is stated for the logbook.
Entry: {"value": 500, "unit": "mL"}
